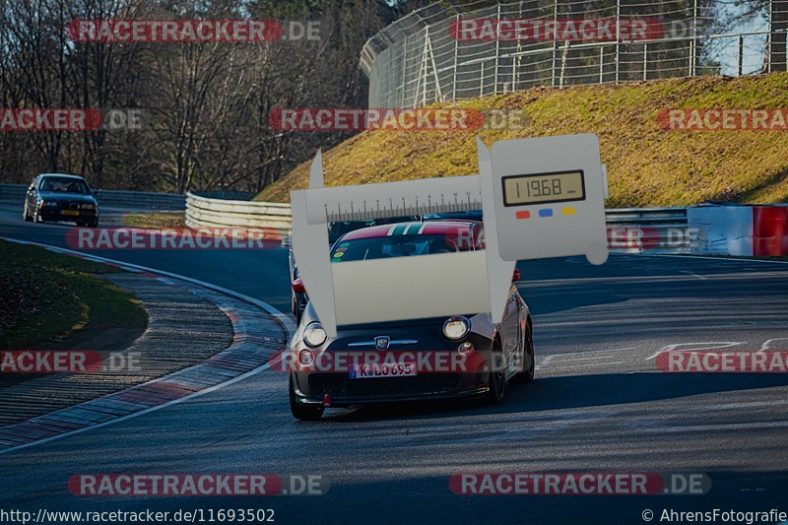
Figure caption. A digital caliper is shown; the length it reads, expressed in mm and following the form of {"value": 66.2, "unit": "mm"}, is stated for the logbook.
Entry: {"value": 119.68, "unit": "mm"}
